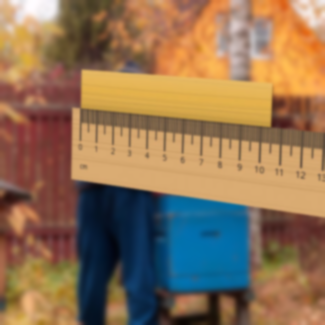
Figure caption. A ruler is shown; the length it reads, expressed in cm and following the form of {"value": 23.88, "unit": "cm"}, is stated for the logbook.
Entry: {"value": 10.5, "unit": "cm"}
